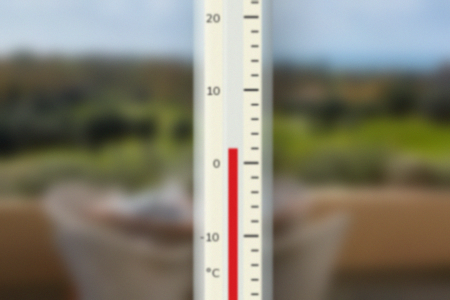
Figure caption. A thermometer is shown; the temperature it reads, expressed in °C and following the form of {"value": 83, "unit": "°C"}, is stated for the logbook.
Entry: {"value": 2, "unit": "°C"}
